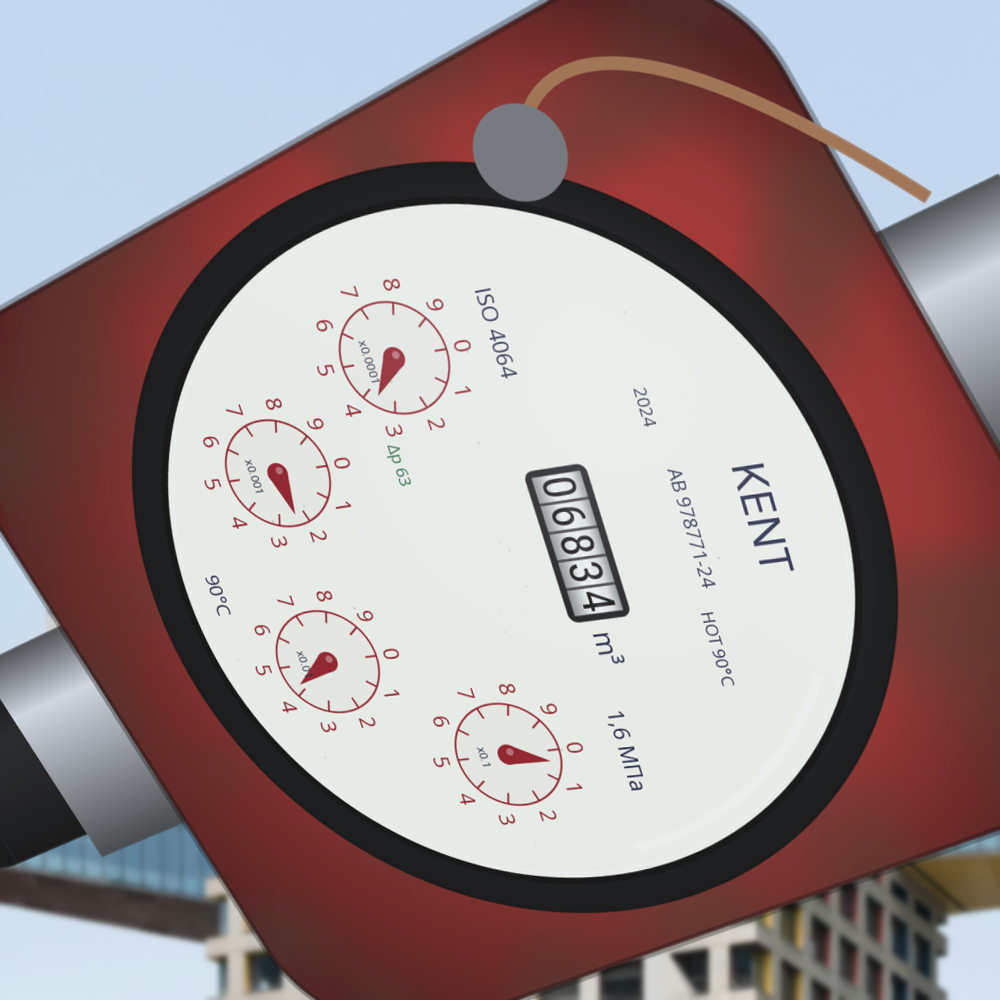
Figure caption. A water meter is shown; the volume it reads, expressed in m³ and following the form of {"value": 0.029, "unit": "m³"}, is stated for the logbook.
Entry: {"value": 6834.0423, "unit": "m³"}
